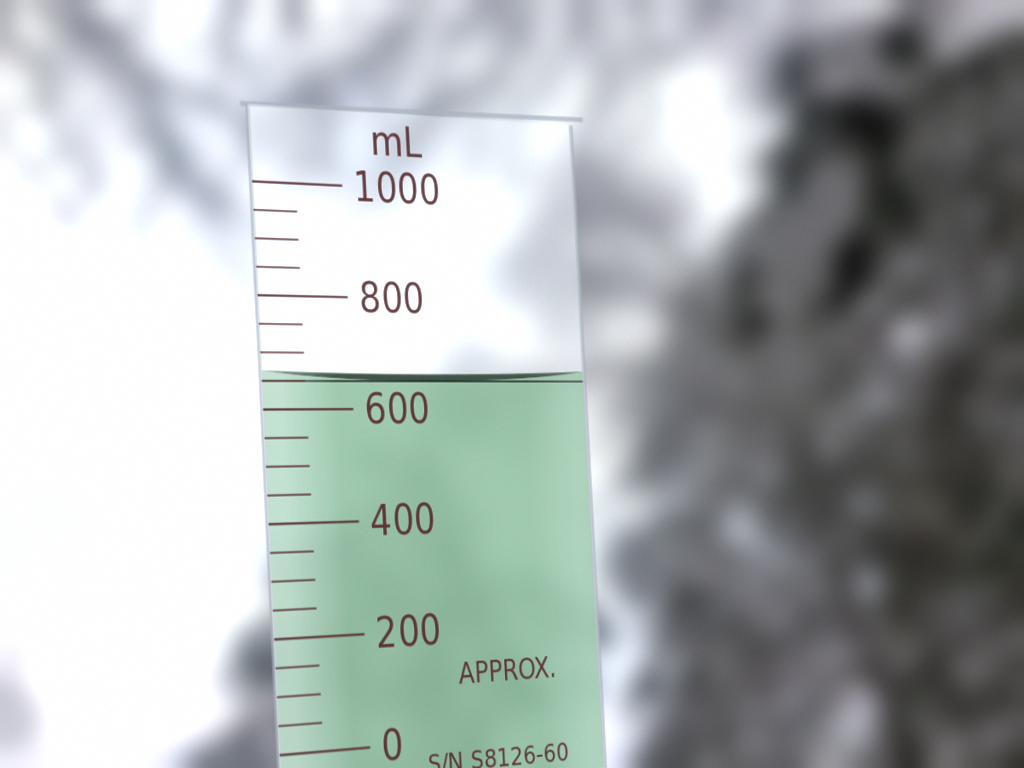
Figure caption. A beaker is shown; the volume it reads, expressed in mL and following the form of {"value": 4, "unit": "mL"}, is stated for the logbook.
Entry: {"value": 650, "unit": "mL"}
